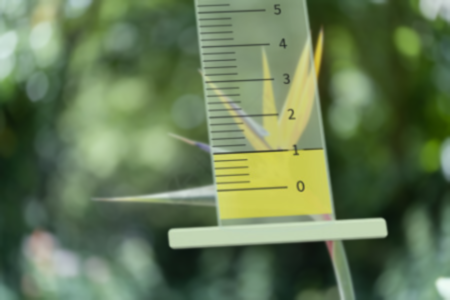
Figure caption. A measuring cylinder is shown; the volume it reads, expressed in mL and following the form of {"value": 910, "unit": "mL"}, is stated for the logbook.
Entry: {"value": 1, "unit": "mL"}
